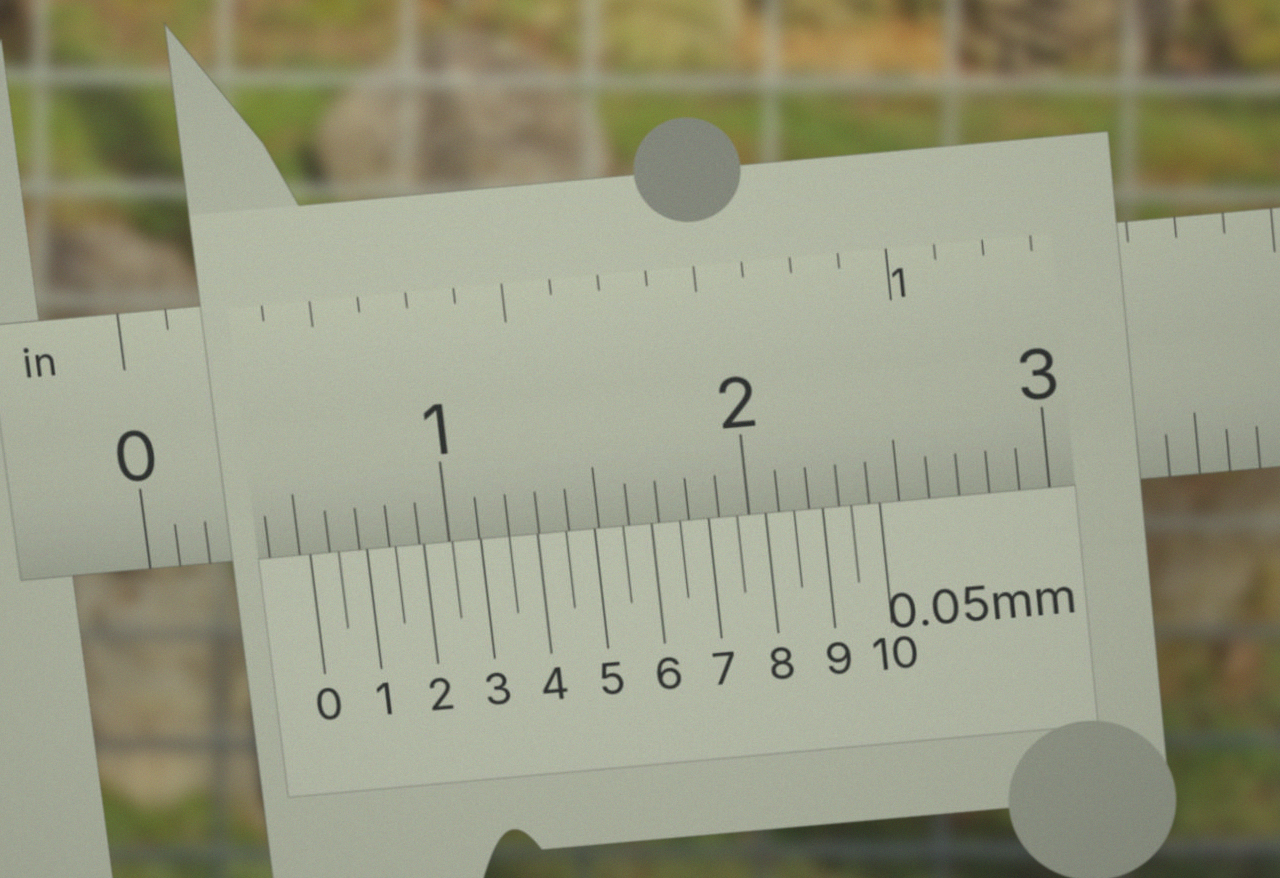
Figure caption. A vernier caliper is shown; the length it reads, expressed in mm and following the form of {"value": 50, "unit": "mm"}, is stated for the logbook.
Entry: {"value": 5.35, "unit": "mm"}
